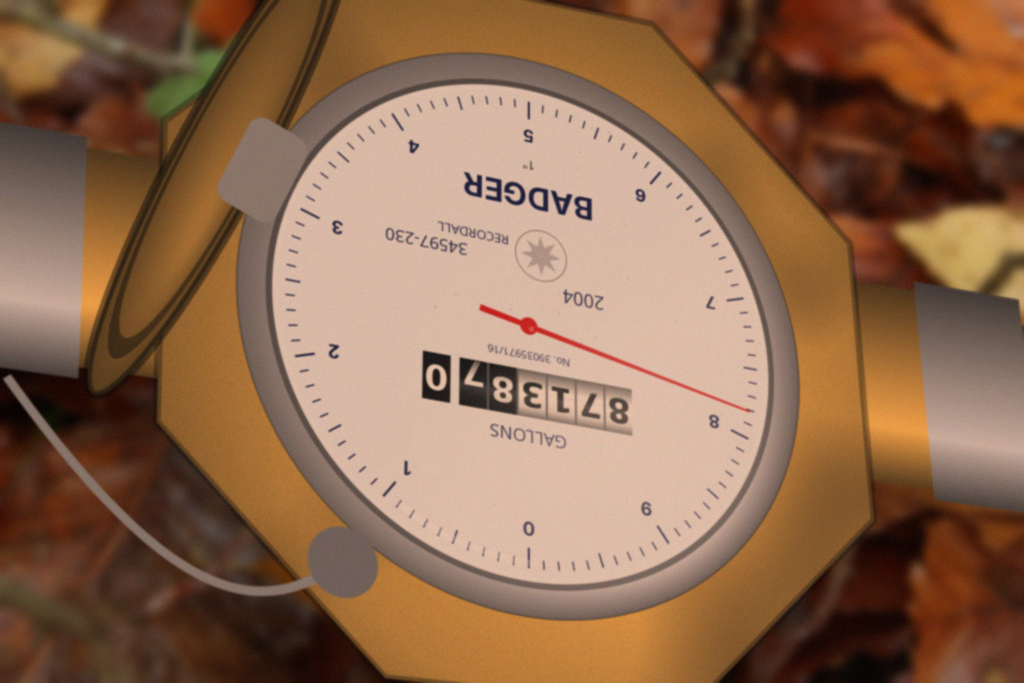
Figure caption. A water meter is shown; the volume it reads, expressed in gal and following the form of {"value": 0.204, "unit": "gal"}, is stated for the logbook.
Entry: {"value": 8713867.8, "unit": "gal"}
